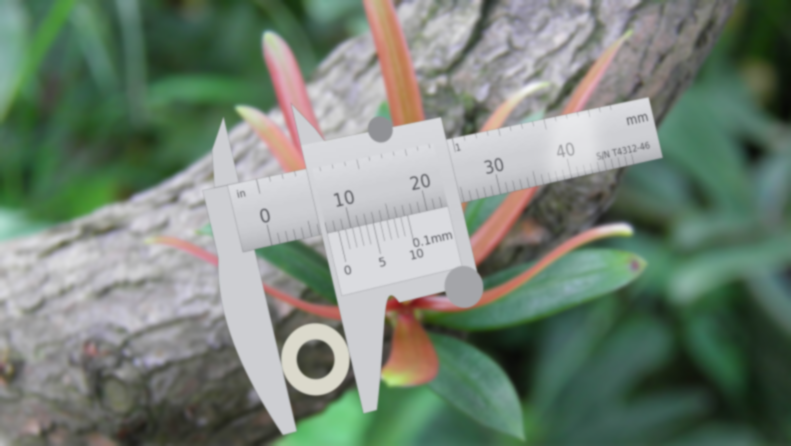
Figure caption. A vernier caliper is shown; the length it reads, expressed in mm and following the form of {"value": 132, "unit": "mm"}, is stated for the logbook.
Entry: {"value": 8.4, "unit": "mm"}
